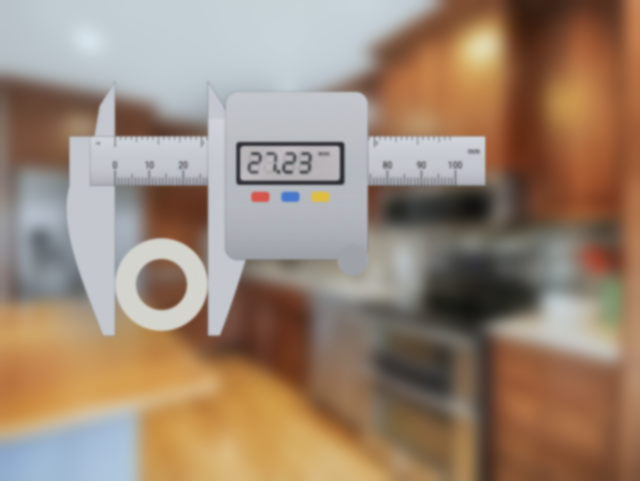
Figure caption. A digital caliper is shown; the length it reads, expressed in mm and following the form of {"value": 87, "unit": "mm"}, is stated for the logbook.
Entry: {"value": 27.23, "unit": "mm"}
